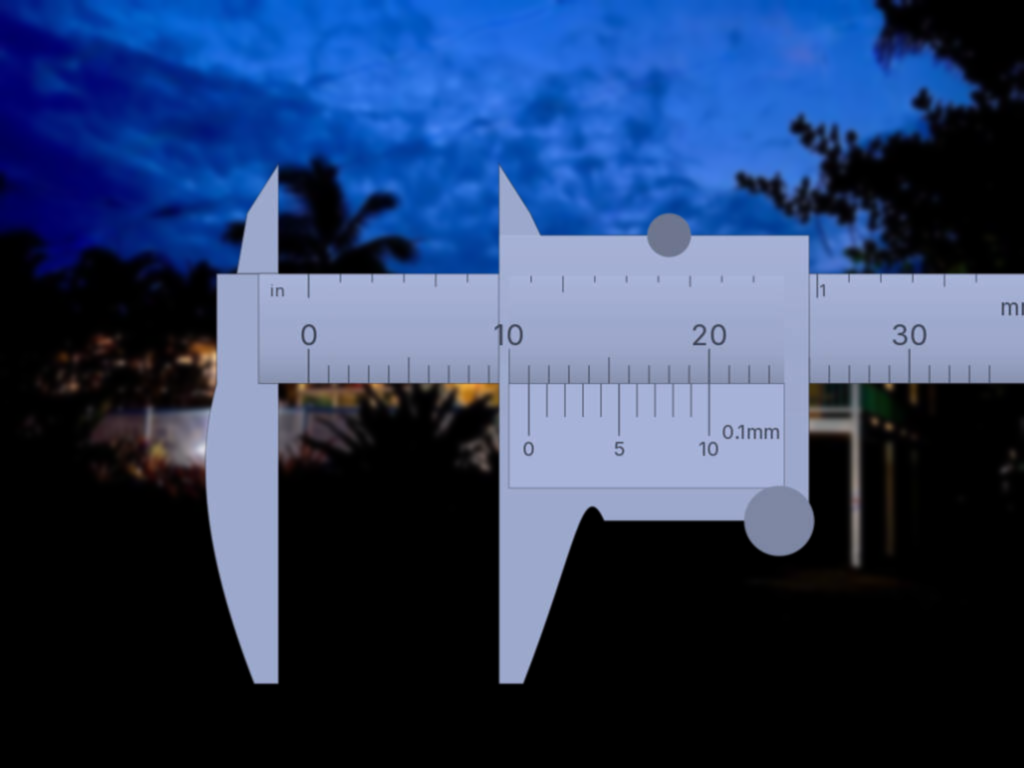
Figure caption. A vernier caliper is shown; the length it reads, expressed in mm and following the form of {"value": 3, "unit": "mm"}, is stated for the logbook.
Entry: {"value": 11.0, "unit": "mm"}
